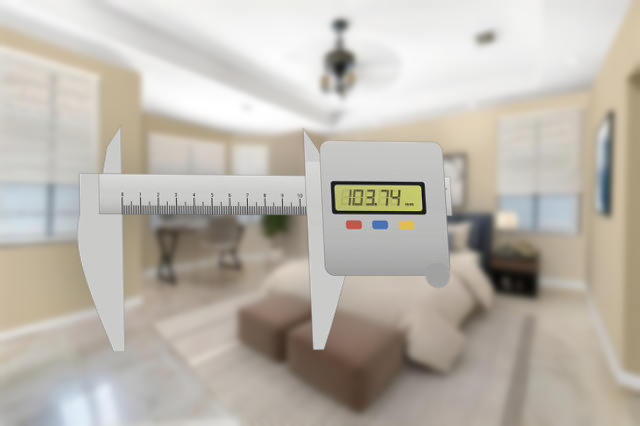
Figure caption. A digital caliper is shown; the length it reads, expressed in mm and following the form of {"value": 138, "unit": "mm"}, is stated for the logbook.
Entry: {"value": 103.74, "unit": "mm"}
